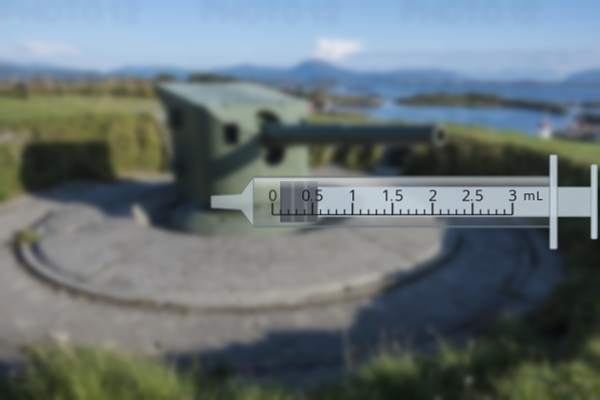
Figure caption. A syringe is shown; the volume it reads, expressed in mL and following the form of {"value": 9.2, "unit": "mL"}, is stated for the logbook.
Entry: {"value": 0.1, "unit": "mL"}
